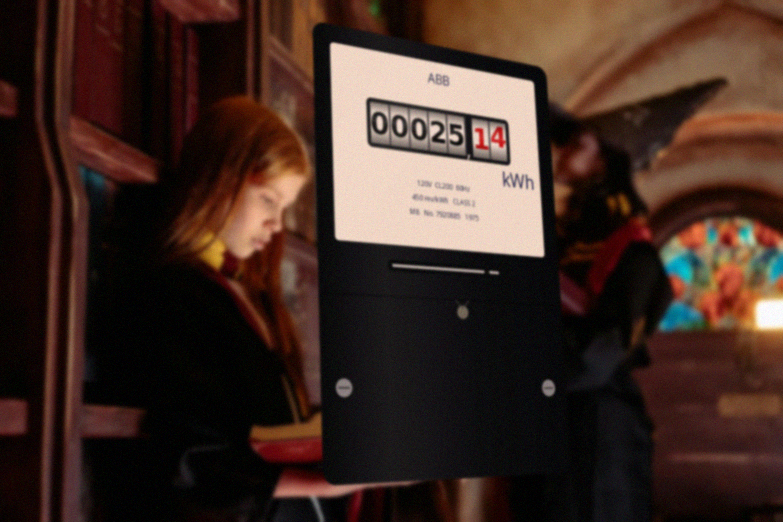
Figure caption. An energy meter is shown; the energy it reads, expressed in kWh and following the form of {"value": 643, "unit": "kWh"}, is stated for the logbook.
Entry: {"value": 25.14, "unit": "kWh"}
